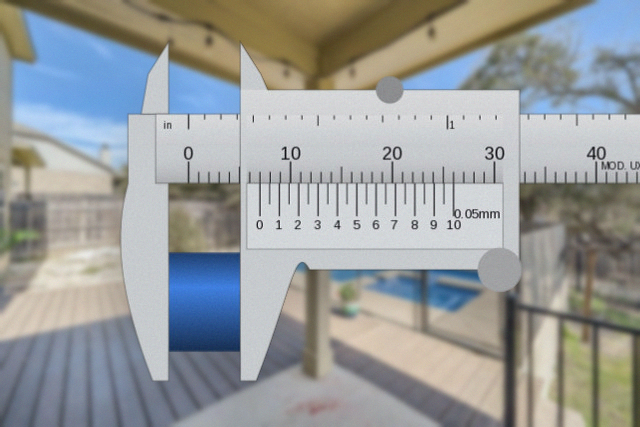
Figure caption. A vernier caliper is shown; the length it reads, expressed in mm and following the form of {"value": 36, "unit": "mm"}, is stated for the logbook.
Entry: {"value": 7.0, "unit": "mm"}
